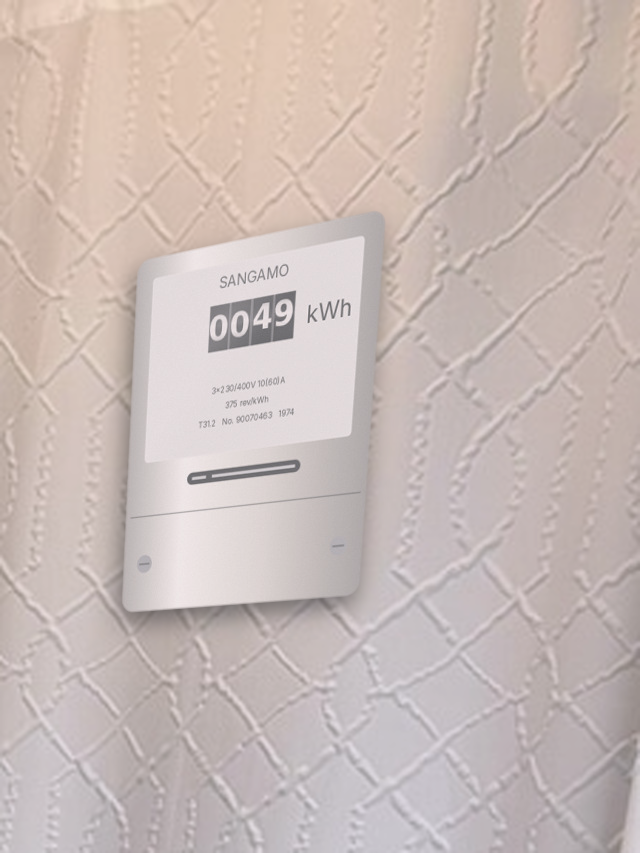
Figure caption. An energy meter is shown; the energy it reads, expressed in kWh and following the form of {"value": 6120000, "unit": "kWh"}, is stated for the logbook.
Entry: {"value": 49, "unit": "kWh"}
